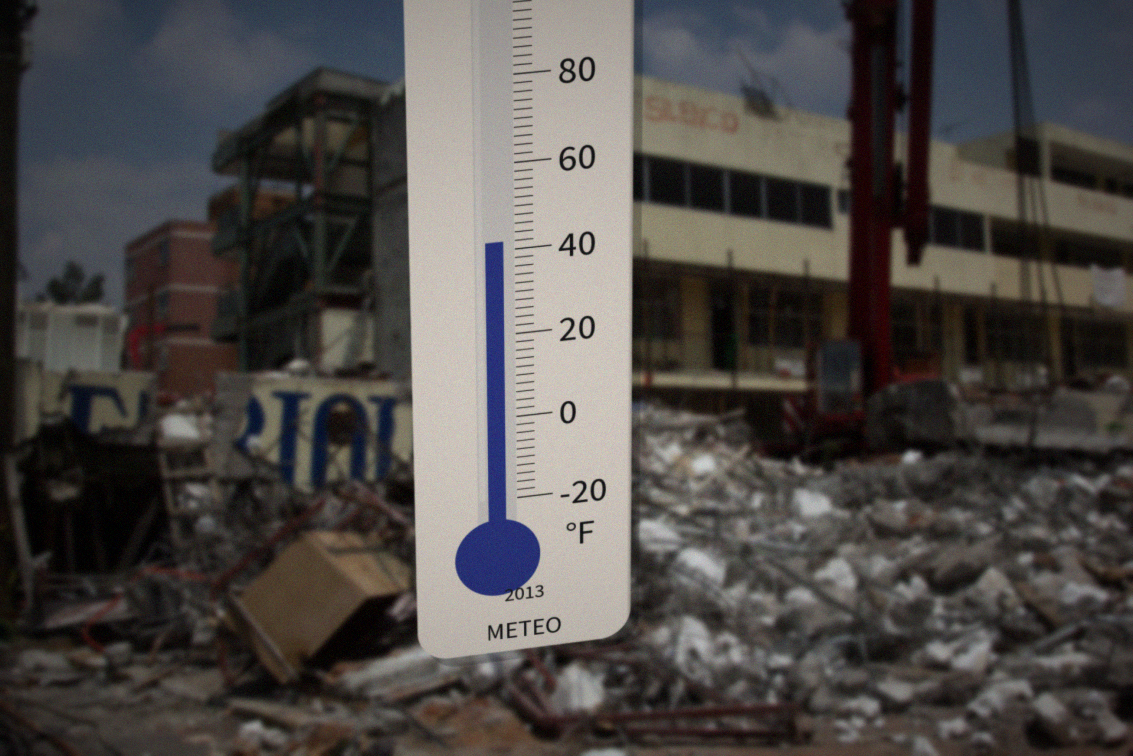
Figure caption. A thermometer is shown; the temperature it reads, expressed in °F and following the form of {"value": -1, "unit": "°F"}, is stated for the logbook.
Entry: {"value": 42, "unit": "°F"}
